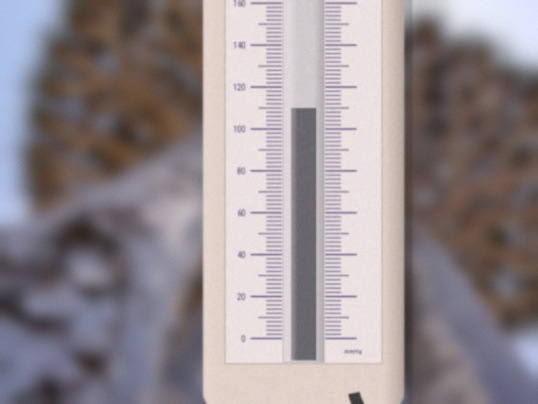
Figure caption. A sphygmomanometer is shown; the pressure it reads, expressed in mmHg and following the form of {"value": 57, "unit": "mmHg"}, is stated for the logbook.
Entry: {"value": 110, "unit": "mmHg"}
